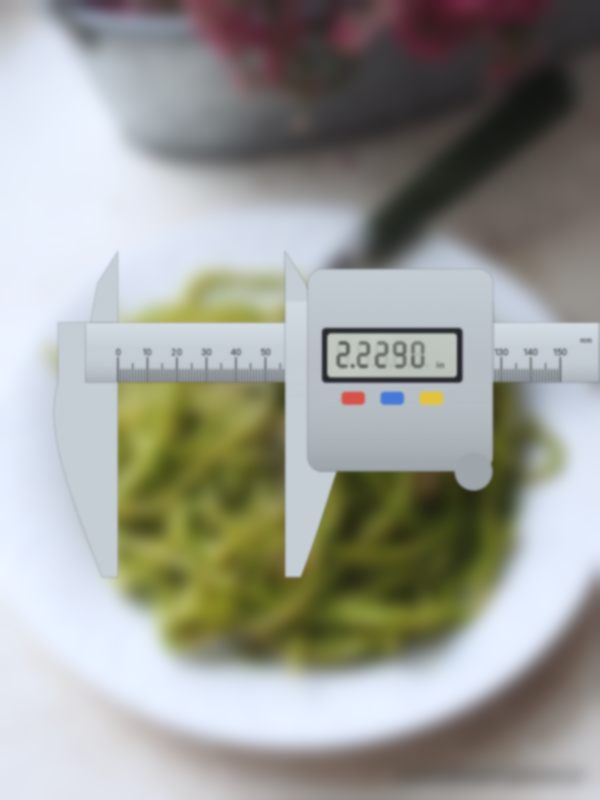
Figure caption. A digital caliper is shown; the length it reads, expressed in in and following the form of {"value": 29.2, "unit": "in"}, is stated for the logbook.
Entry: {"value": 2.2290, "unit": "in"}
